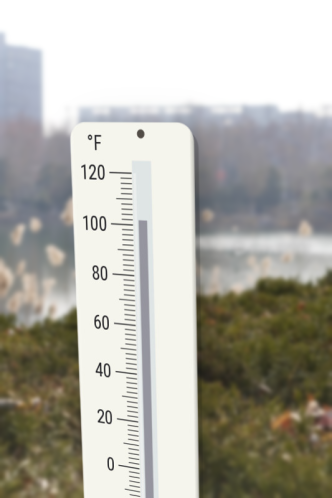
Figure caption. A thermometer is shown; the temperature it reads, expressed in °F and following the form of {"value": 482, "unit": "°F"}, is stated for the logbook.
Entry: {"value": 102, "unit": "°F"}
